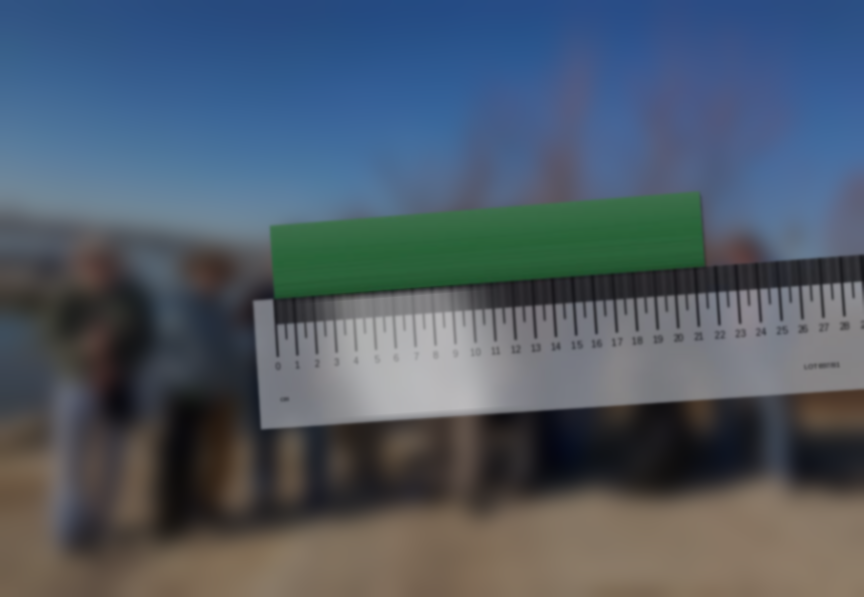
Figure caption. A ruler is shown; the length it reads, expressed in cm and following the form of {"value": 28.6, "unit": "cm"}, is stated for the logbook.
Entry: {"value": 21.5, "unit": "cm"}
